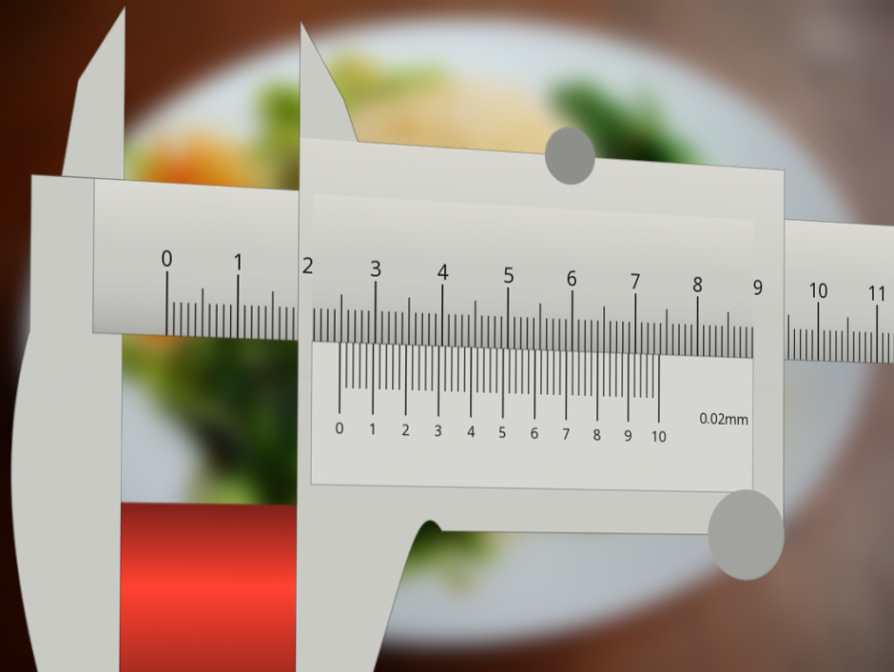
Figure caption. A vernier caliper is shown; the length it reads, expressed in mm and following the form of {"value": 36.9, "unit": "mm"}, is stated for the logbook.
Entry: {"value": 24.8, "unit": "mm"}
